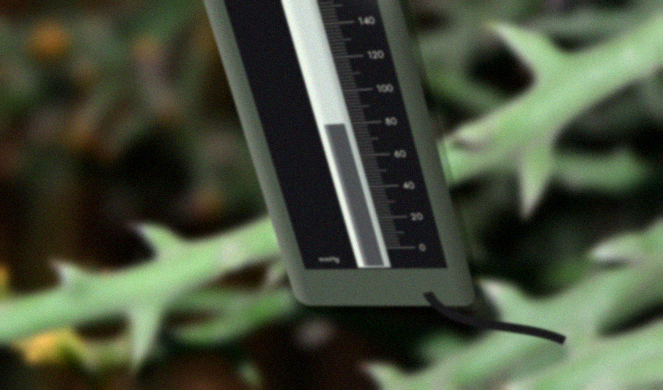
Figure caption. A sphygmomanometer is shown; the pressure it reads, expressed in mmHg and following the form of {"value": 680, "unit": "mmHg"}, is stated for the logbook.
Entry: {"value": 80, "unit": "mmHg"}
